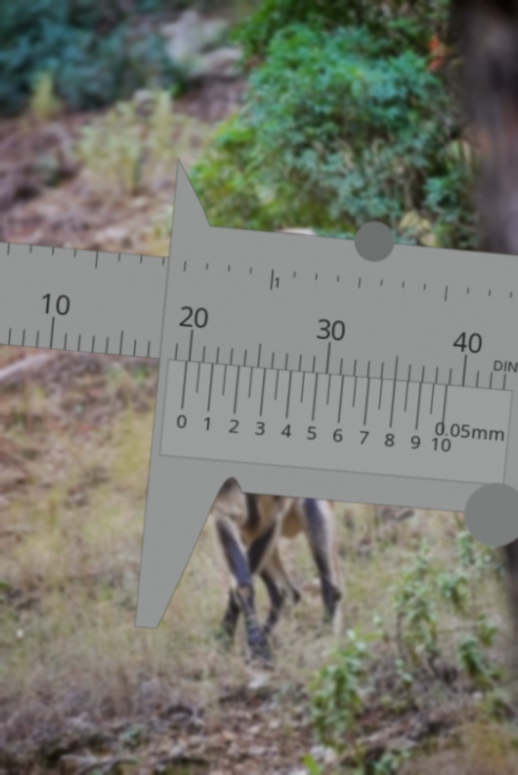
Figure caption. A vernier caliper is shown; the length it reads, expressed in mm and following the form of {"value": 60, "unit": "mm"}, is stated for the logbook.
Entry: {"value": 19.8, "unit": "mm"}
